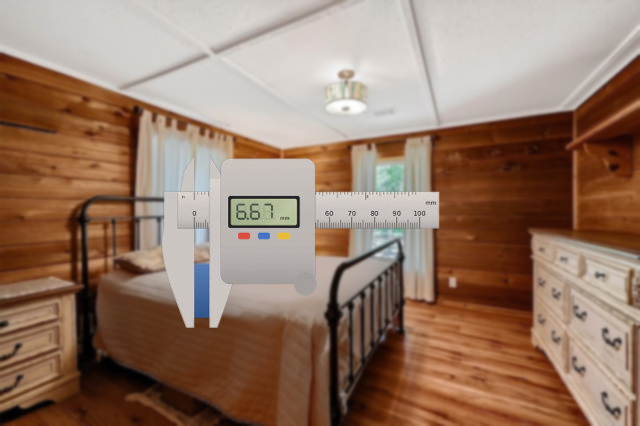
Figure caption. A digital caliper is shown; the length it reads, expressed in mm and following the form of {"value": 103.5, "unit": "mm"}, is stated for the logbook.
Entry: {"value": 6.67, "unit": "mm"}
